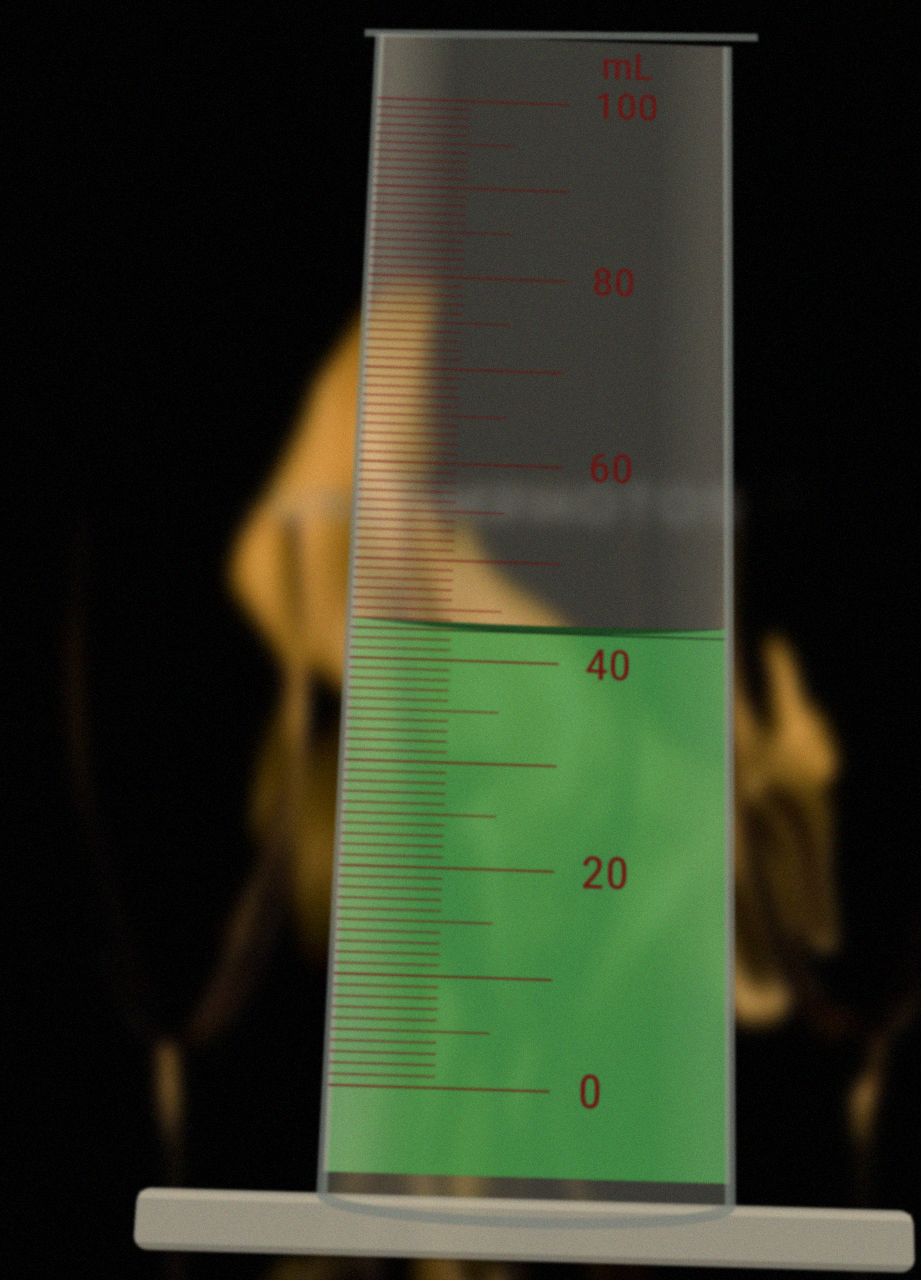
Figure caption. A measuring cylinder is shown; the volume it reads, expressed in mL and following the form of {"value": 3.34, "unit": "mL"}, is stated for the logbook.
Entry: {"value": 43, "unit": "mL"}
